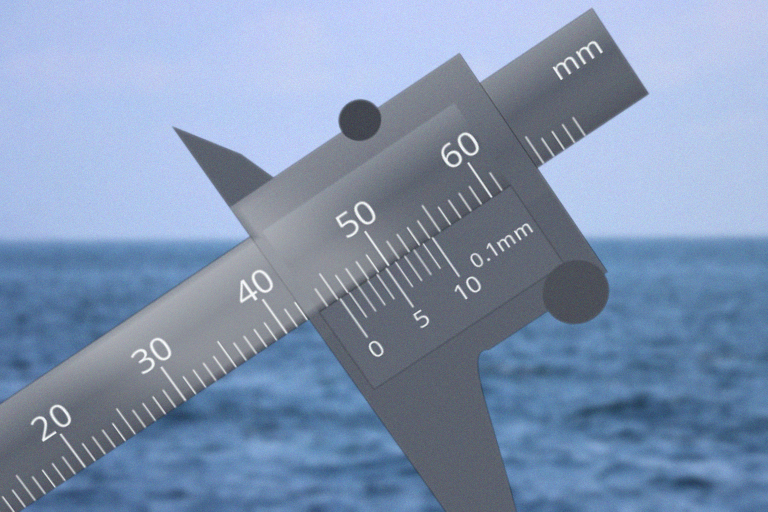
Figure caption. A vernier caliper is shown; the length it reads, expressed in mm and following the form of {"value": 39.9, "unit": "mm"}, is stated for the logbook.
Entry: {"value": 45.2, "unit": "mm"}
